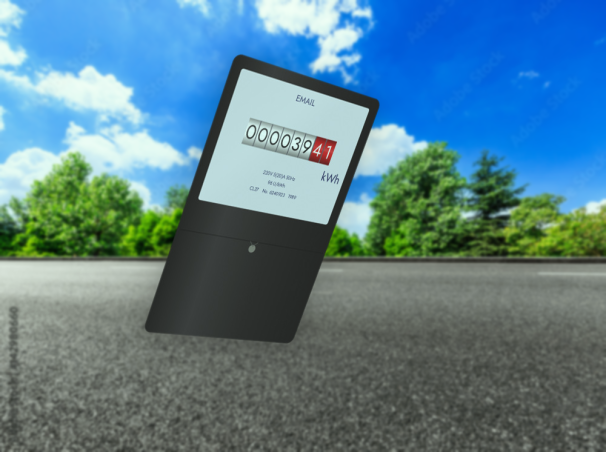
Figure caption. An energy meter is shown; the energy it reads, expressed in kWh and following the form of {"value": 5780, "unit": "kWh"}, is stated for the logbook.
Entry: {"value": 39.41, "unit": "kWh"}
